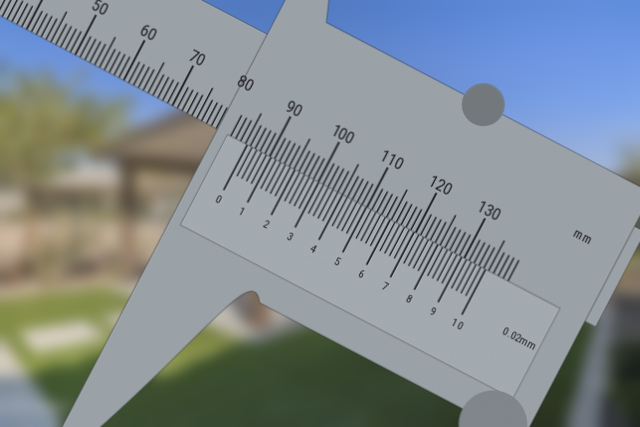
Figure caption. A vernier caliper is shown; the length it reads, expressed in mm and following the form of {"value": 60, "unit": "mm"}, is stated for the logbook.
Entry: {"value": 85.4, "unit": "mm"}
